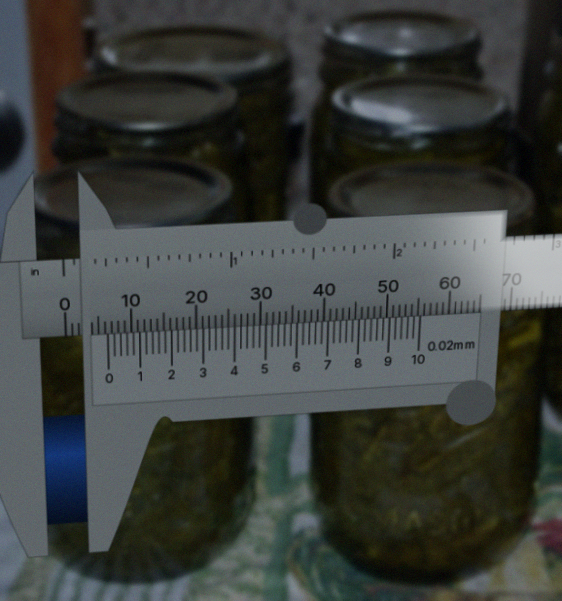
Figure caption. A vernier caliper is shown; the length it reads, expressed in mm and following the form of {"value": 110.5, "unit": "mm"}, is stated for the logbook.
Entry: {"value": 6.4, "unit": "mm"}
